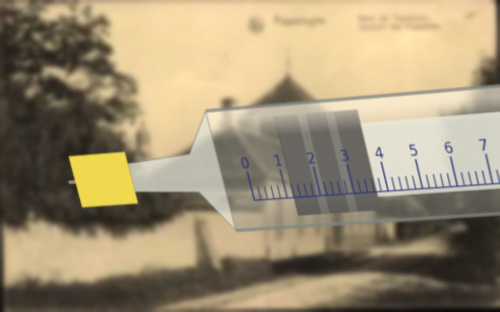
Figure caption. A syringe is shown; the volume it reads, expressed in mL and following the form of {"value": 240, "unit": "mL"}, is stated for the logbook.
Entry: {"value": 1.2, "unit": "mL"}
